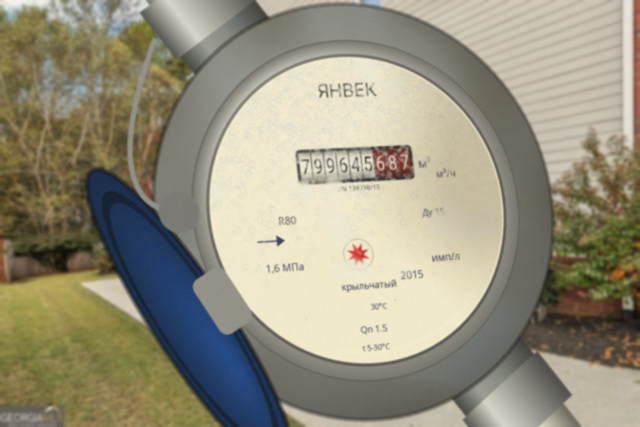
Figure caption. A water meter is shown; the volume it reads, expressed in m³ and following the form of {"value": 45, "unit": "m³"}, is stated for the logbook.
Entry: {"value": 799645.687, "unit": "m³"}
